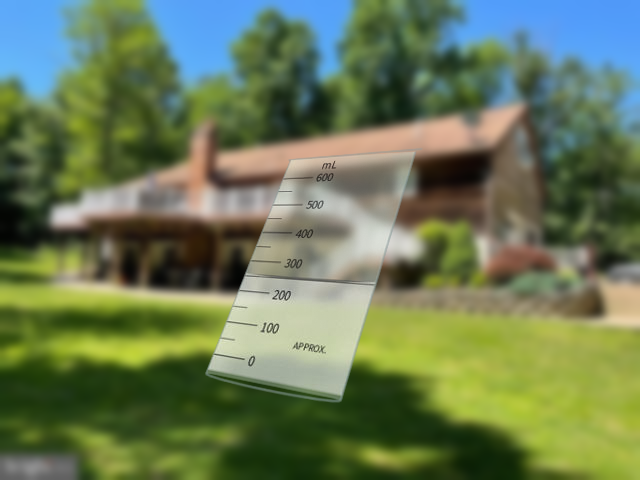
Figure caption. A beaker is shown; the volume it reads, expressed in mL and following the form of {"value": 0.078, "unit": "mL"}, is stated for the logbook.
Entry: {"value": 250, "unit": "mL"}
